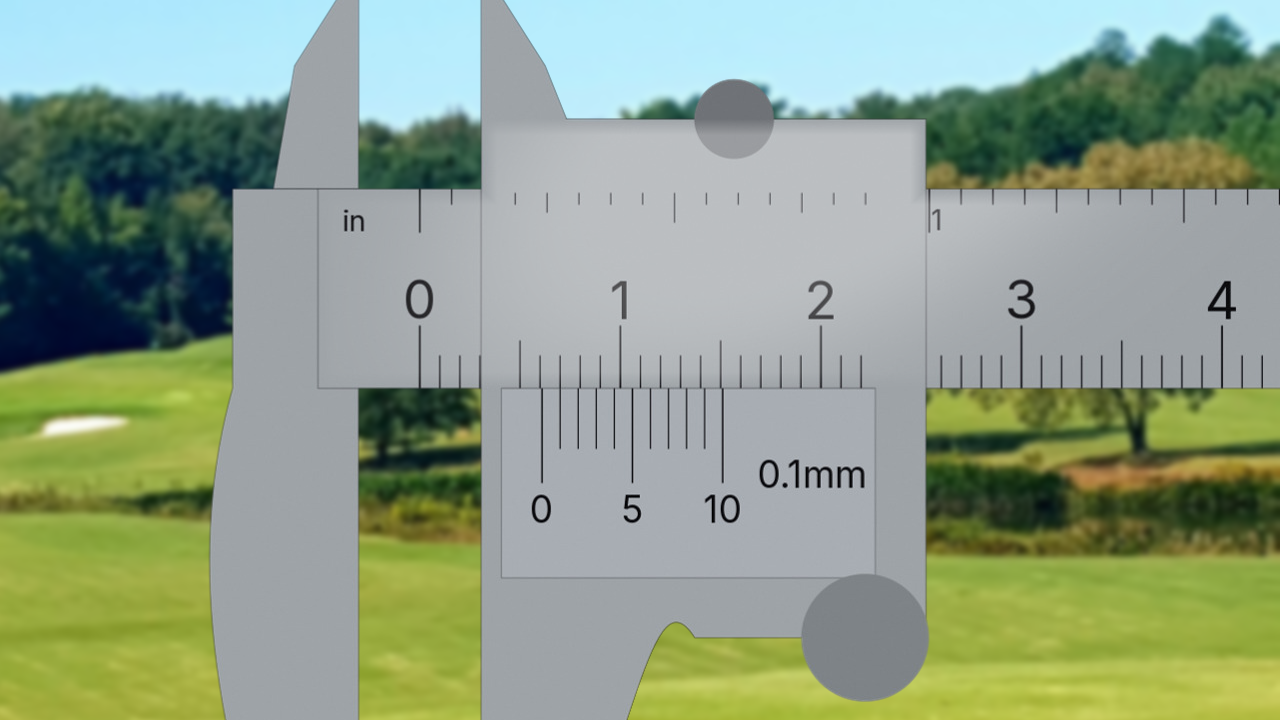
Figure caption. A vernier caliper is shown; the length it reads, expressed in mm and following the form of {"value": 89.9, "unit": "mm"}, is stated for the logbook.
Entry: {"value": 6.1, "unit": "mm"}
